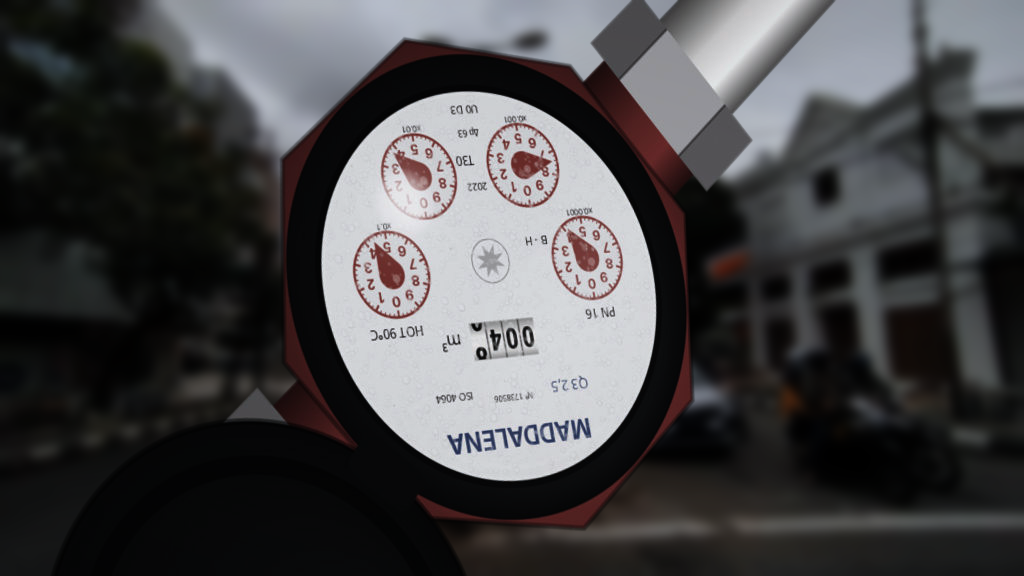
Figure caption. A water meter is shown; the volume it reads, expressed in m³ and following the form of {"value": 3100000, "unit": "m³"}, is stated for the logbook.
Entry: {"value": 48.4374, "unit": "m³"}
